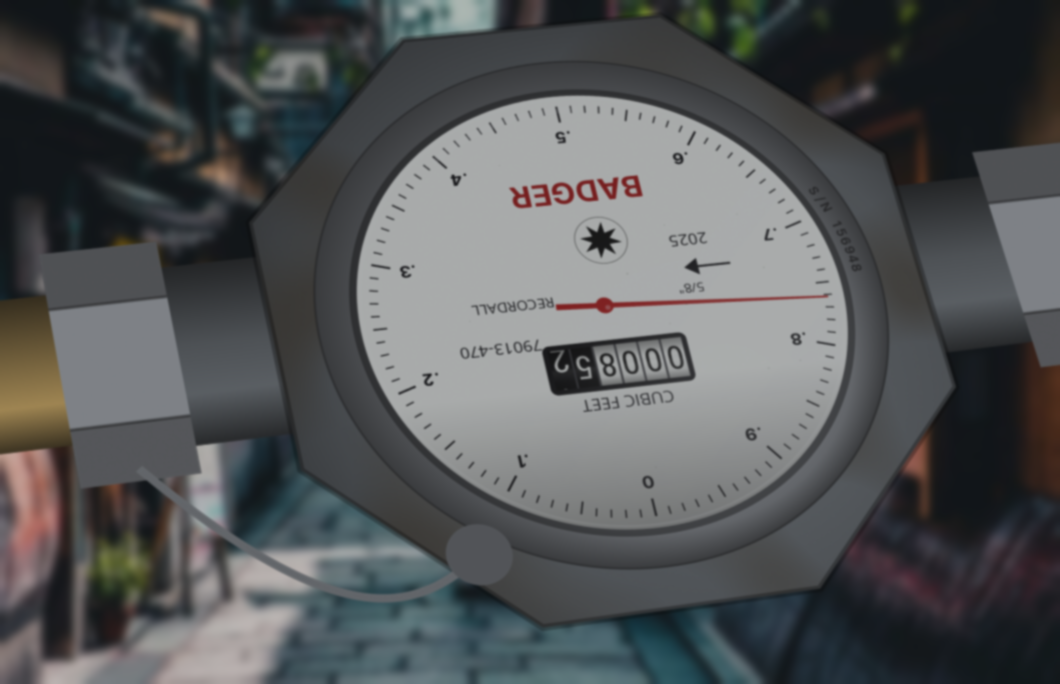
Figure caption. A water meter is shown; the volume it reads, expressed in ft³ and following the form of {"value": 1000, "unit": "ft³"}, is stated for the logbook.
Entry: {"value": 851.76, "unit": "ft³"}
